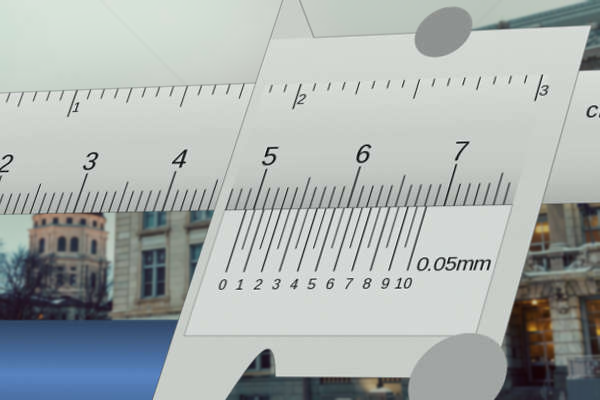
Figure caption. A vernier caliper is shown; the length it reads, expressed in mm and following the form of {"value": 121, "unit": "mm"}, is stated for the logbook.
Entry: {"value": 49.2, "unit": "mm"}
